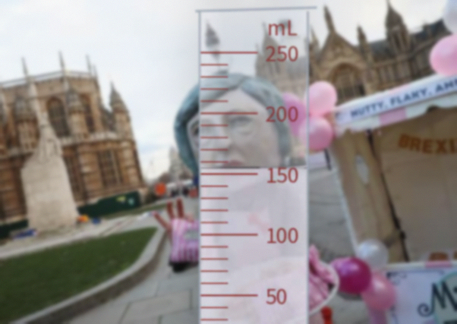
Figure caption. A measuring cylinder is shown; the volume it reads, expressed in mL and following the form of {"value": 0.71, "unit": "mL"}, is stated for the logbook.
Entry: {"value": 155, "unit": "mL"}
